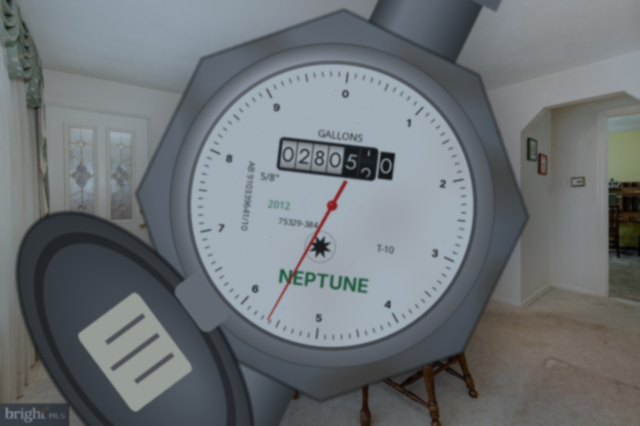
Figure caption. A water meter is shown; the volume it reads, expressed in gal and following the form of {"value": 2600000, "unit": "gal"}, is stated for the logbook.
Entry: {"value": 280515.6, "unit": "gal"}
